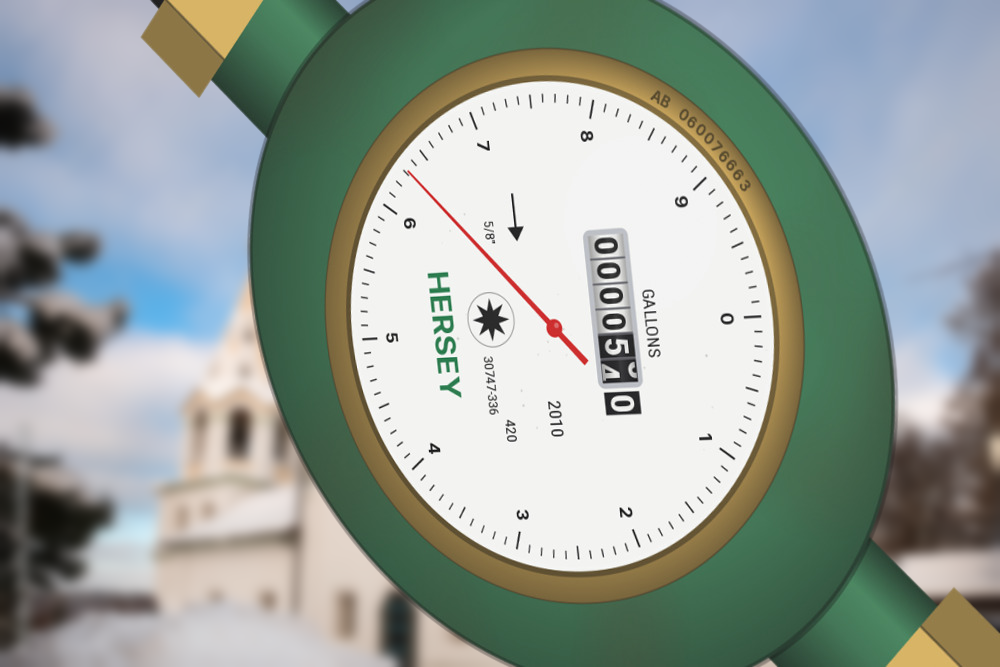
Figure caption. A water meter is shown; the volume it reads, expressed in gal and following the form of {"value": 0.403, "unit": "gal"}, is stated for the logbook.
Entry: {"value": 536.3, "unit": "gal"}
